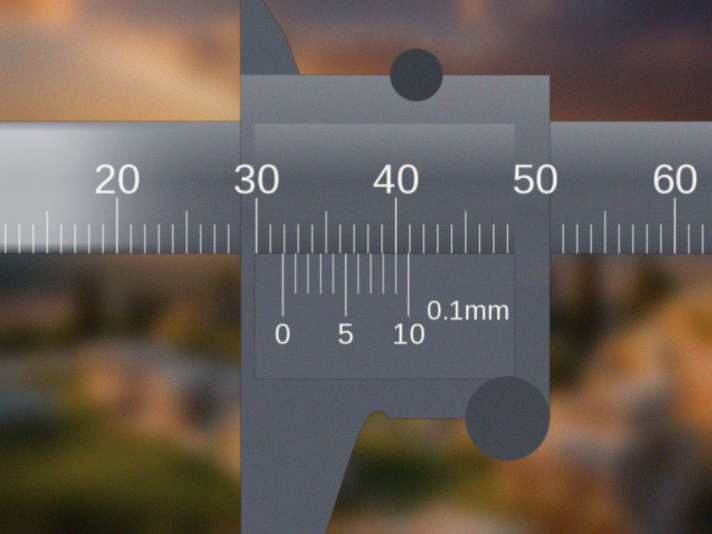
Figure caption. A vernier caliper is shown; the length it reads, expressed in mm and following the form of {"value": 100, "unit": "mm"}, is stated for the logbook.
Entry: {"value": 31.9, "unit": "mm"}
